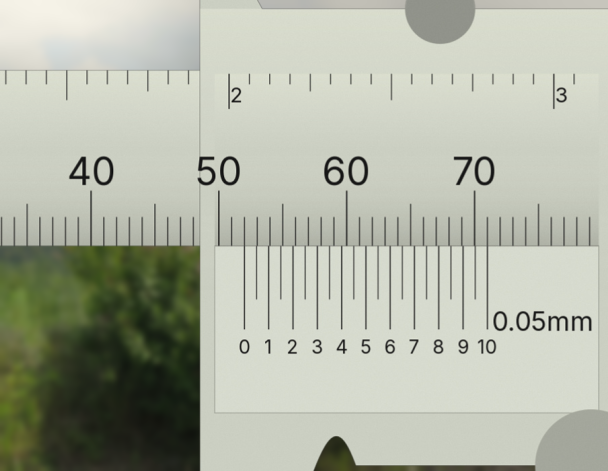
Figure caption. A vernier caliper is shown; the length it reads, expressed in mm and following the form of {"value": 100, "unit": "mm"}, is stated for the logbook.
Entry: {"value": 52.0, "unit": "mm"}
